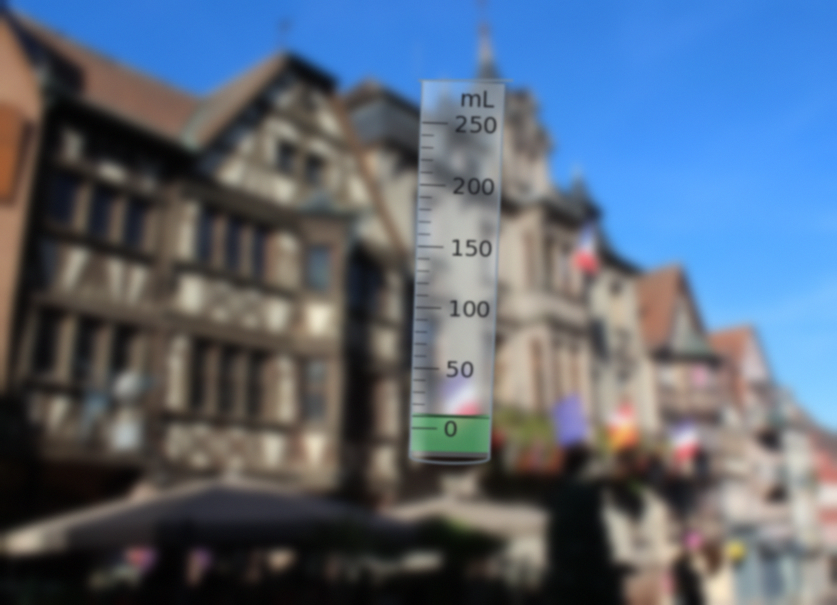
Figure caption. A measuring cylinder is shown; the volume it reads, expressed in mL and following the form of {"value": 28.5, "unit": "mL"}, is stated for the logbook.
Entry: {"value": 10, "unit": "mL"}
